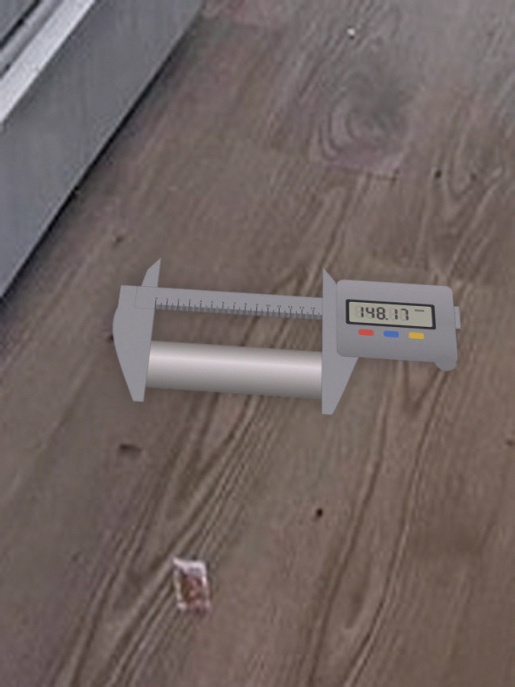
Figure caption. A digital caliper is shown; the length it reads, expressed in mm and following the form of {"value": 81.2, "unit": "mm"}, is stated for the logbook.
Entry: {"value": 148.17, "unit": "mm"}
